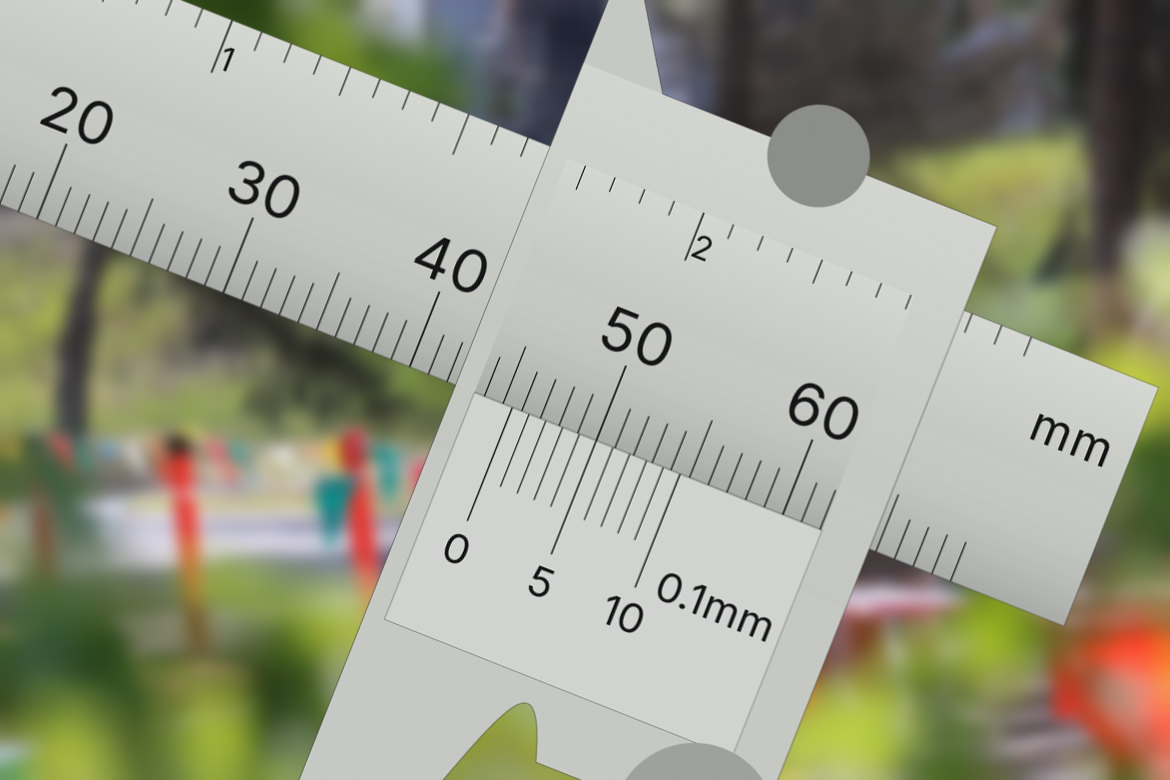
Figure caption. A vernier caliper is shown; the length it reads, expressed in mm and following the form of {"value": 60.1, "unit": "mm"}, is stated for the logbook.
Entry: {"value": 45.5, "unit": "mm"}
